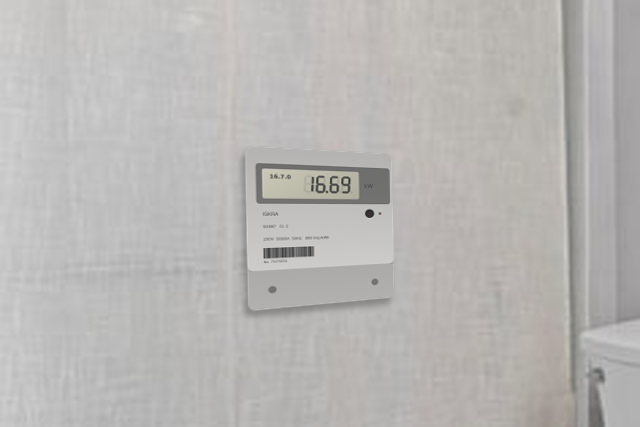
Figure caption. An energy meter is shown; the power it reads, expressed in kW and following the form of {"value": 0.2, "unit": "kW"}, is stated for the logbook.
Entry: {"value": 16.69, "unit": "kW"}
